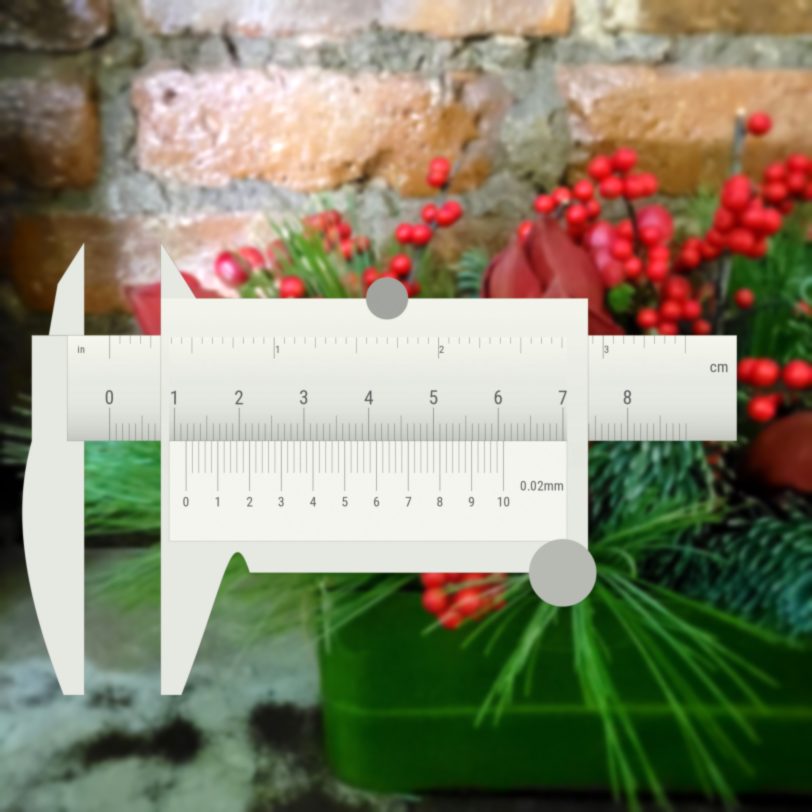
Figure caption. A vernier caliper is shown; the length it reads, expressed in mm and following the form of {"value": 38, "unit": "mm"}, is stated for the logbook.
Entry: {"value": 11.8, "unit": "mm"}
